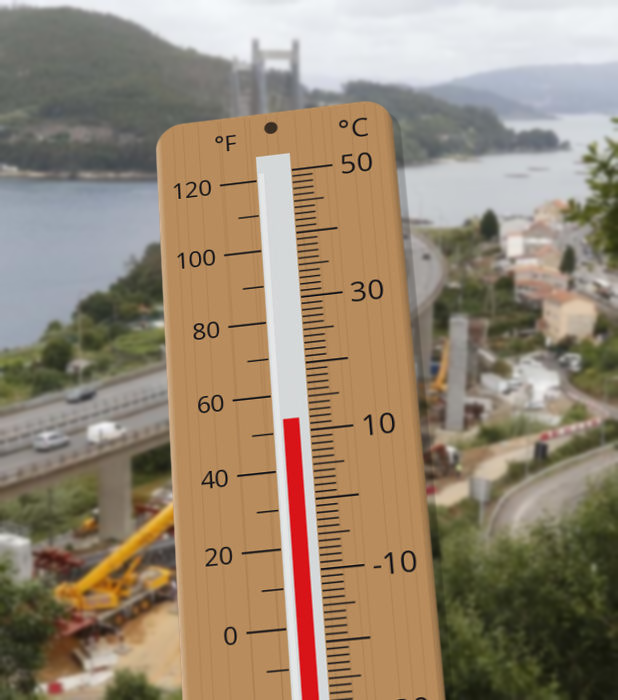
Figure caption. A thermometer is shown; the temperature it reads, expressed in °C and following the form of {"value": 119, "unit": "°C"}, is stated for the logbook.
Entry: {"value": 12, "unit": "°C"}
